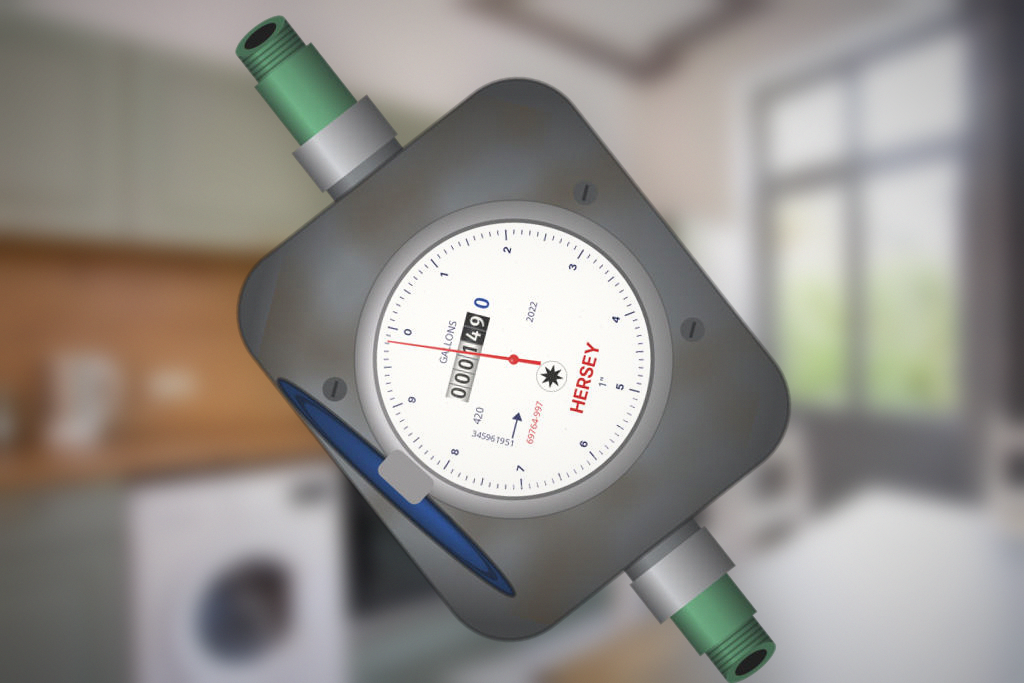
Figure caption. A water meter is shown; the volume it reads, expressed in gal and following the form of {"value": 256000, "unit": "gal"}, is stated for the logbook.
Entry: {"value": 1489.8, "unit": "gal"}
